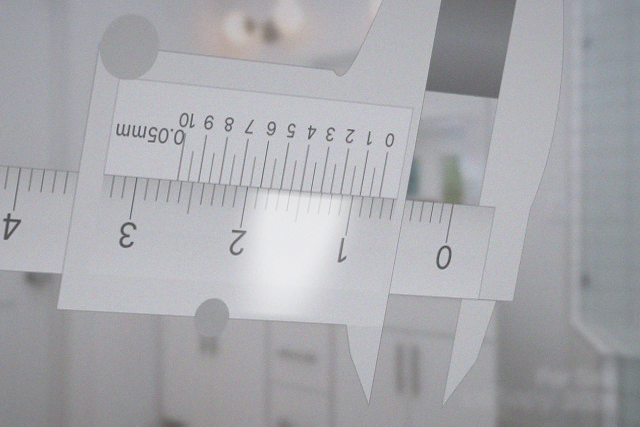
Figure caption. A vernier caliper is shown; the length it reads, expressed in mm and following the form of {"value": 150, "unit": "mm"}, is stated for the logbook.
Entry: {"value": 7.4, "unit": "mm"}
